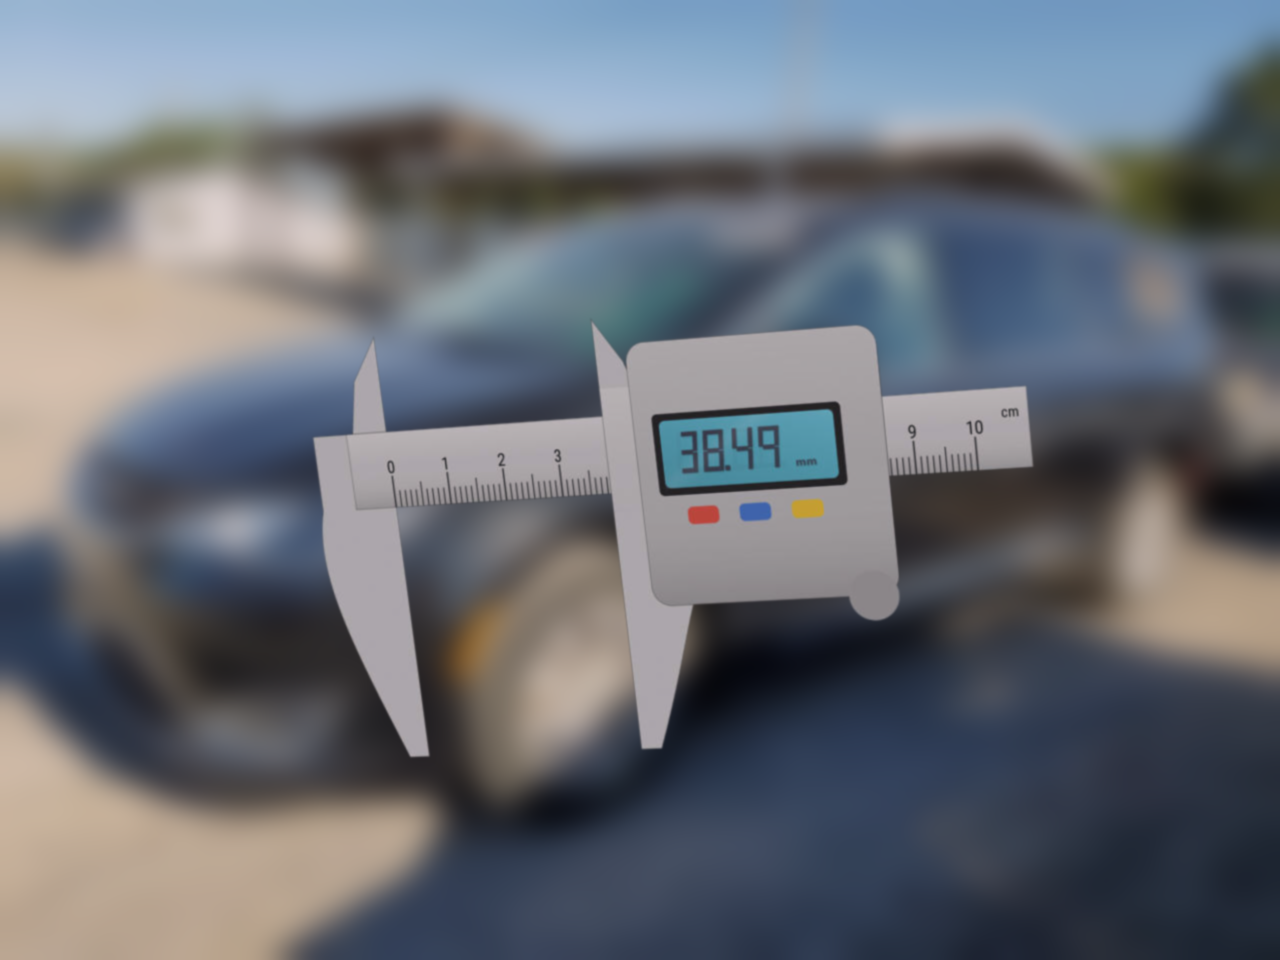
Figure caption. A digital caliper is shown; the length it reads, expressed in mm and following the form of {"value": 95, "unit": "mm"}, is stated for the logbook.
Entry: {"value": 38.49, "unit": "mm"}
